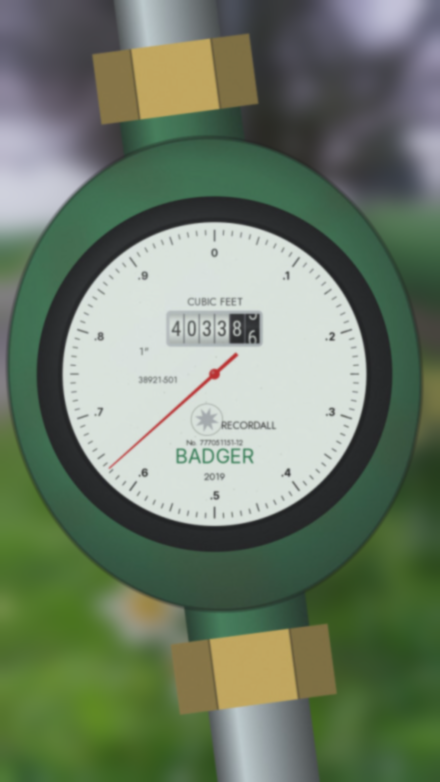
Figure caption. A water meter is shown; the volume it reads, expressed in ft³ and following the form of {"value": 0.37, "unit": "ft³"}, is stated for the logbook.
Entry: {"value": 403385.63, "unit": "ft³"}
